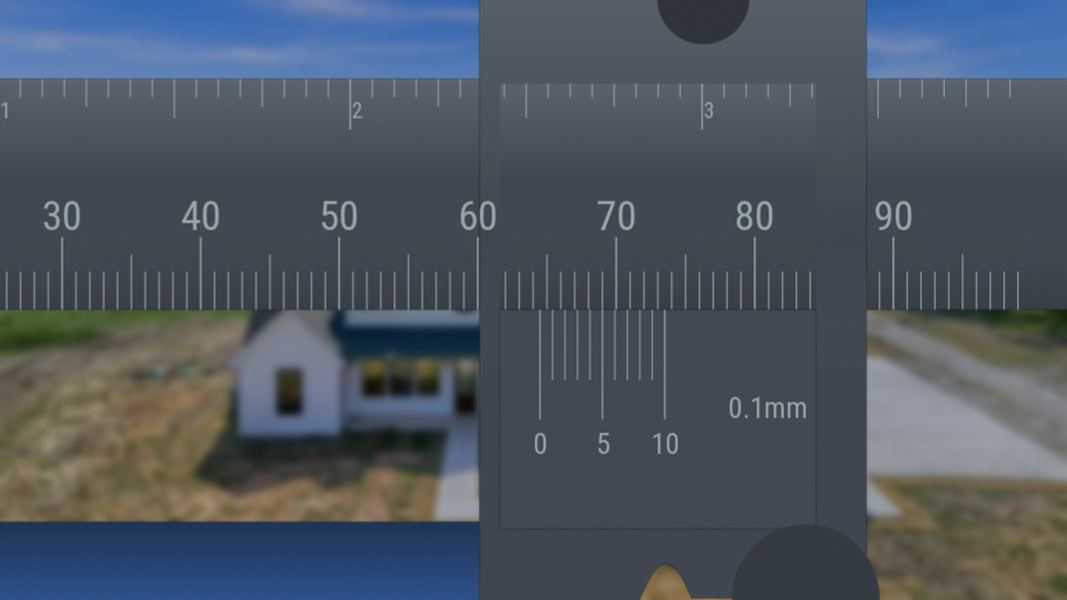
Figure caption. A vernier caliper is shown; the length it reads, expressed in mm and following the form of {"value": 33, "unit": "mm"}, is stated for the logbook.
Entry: {"value": 64.5, "unit": "mm"}
